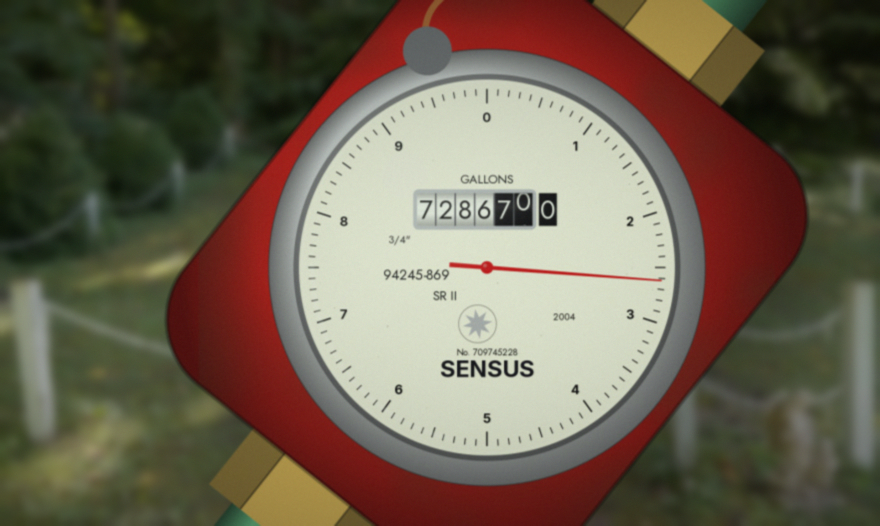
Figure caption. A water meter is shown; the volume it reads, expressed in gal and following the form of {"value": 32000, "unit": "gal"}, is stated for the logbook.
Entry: {"value": 7286702.6, "unit": "gal"}
